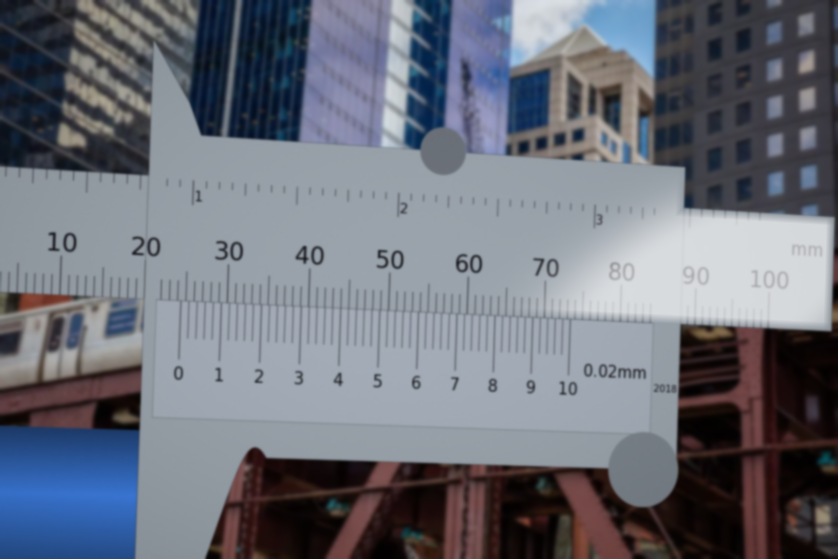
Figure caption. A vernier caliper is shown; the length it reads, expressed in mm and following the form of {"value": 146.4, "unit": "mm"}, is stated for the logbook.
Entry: {"value": 24.4, "unit": "mm"}
